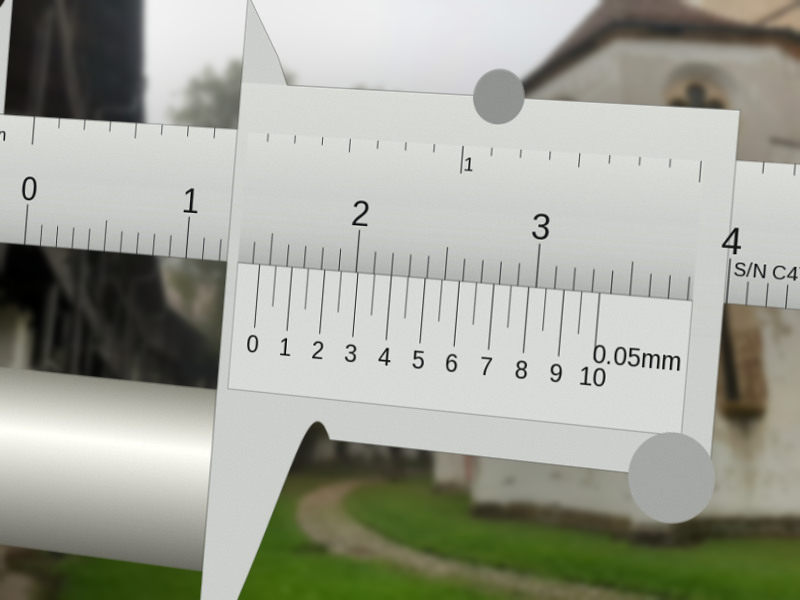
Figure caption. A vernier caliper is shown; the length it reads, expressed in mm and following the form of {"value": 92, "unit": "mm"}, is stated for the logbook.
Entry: {"value": 14.4, "unit": "mm"}
